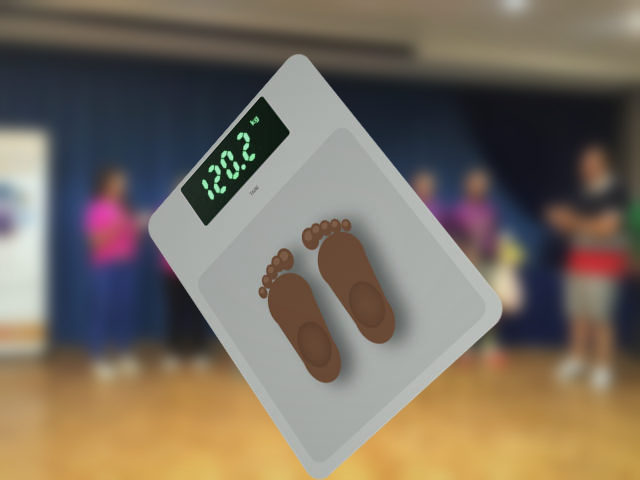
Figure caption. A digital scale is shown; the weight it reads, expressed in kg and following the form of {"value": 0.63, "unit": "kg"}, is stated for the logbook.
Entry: {"value": 120.2, "unit": "kg"}
